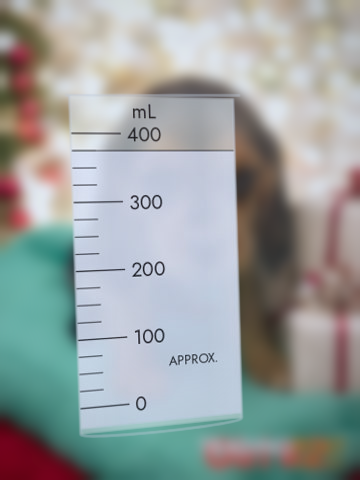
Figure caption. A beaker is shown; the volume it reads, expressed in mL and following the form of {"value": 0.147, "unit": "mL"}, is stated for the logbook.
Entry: {"value": 375, "unit": "mL"}
